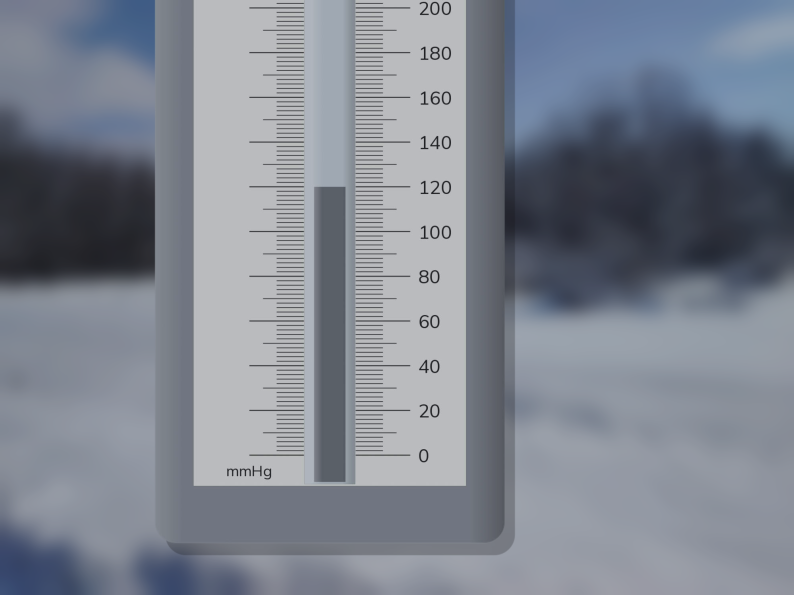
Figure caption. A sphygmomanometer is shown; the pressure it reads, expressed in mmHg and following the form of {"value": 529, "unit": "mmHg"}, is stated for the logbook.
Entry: {"value": 120, "unit": "mmHg"}
